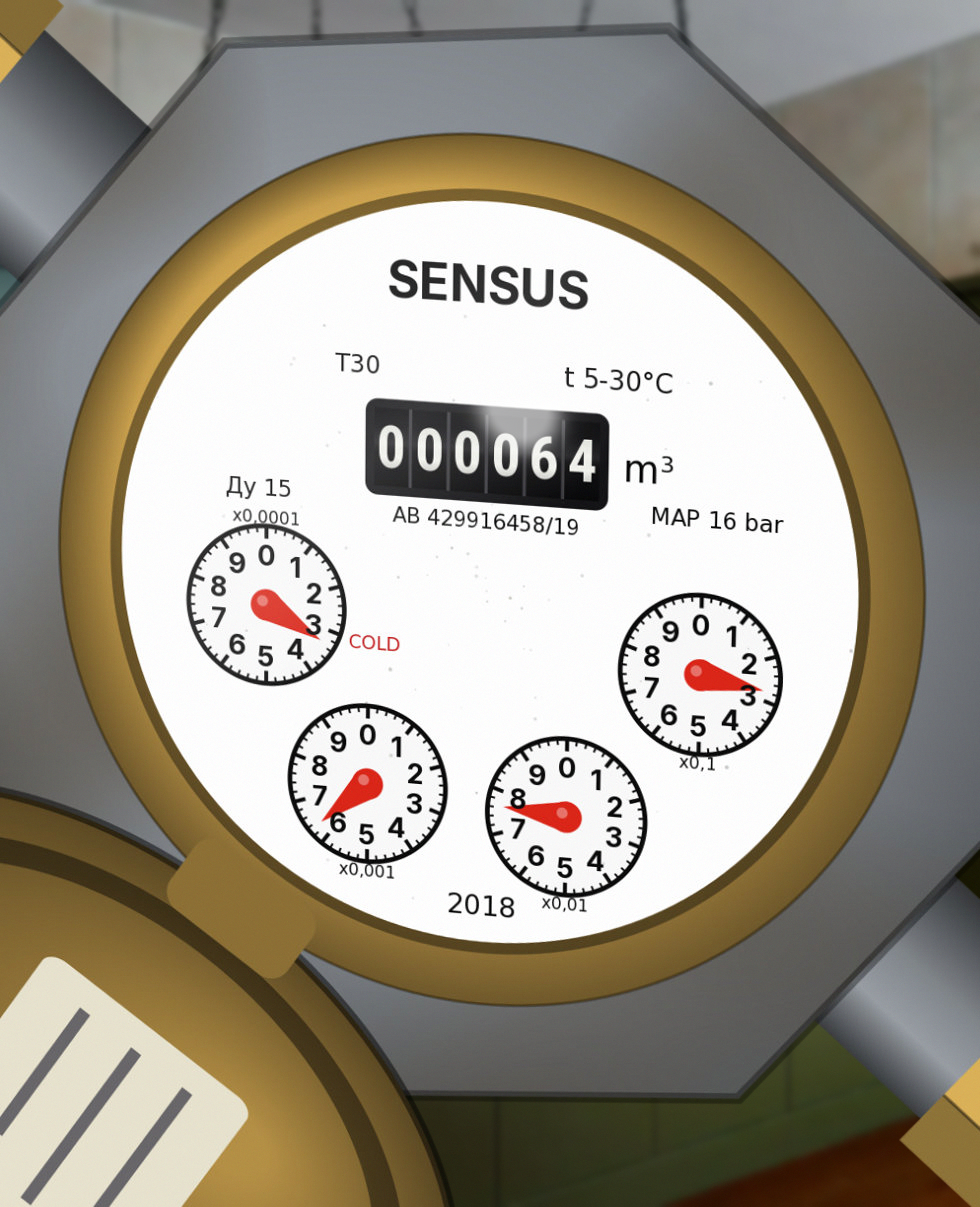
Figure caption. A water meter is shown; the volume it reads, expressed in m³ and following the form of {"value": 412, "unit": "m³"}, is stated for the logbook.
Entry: {"value": 64.2763, "unit": "m³"}
